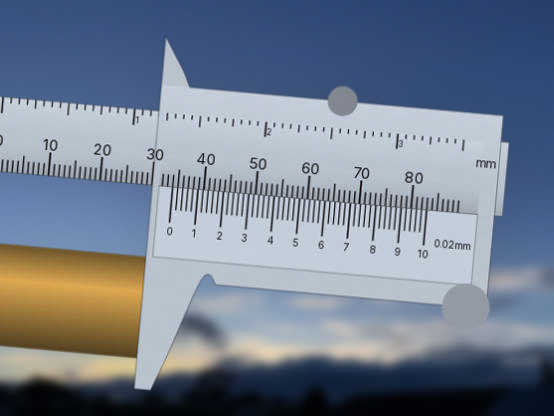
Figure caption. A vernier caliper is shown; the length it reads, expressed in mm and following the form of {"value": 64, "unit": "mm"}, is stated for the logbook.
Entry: {"value": 34.0, "unit": "mm"}
